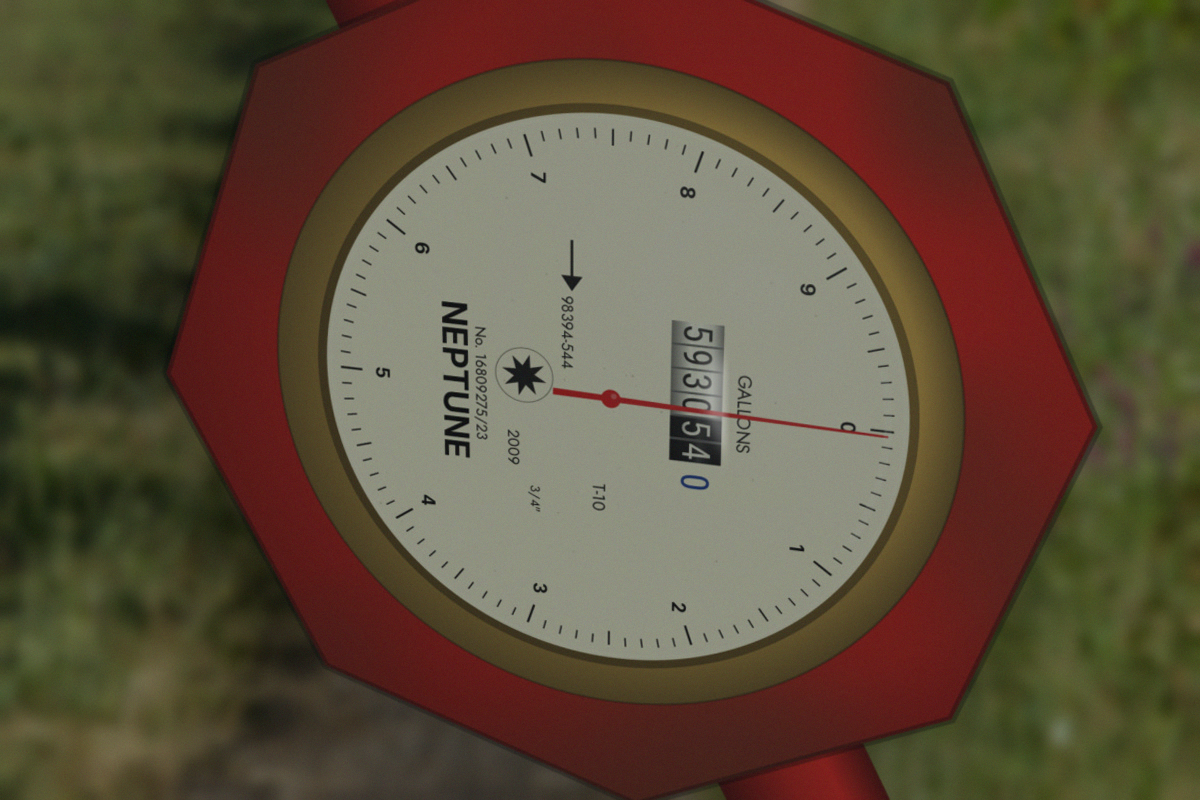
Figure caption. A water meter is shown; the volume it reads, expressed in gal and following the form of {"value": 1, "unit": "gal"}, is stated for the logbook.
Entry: {"value": 5930540.0, "unit": "gal"}
